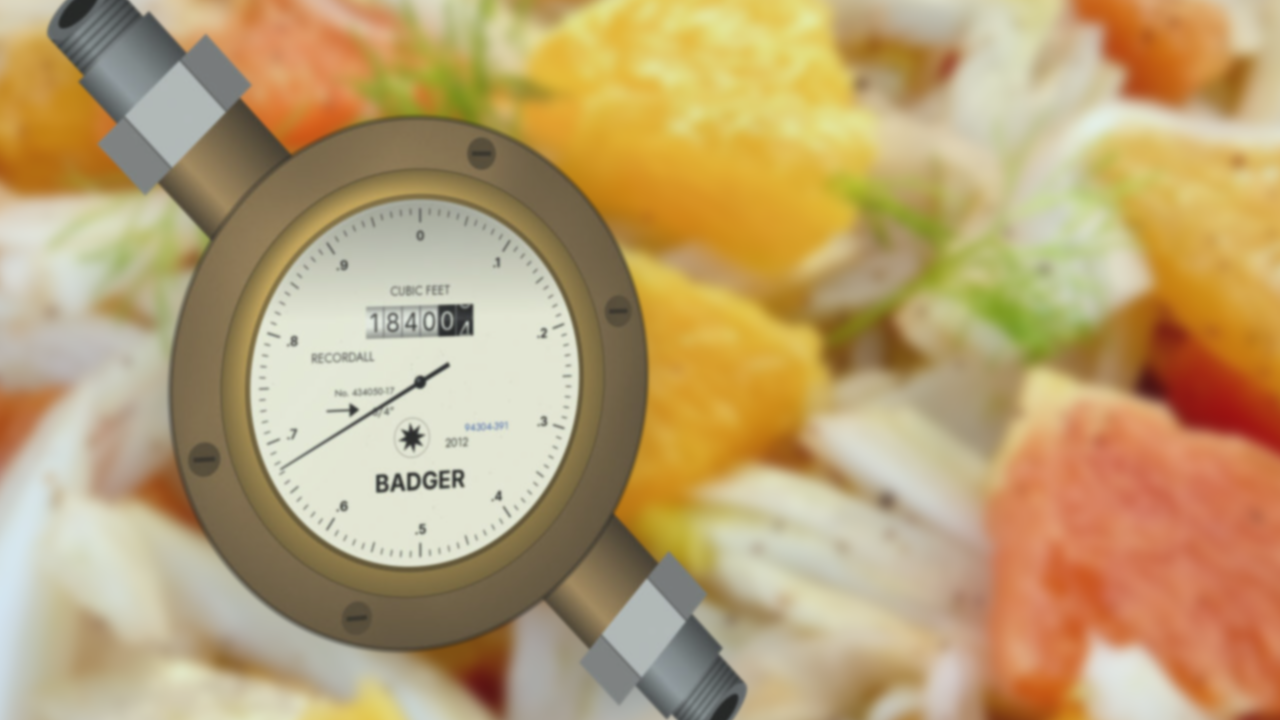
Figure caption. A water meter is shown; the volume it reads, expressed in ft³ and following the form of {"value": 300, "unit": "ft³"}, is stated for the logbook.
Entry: {"value": 184003.67, "unit": "ft³"}
